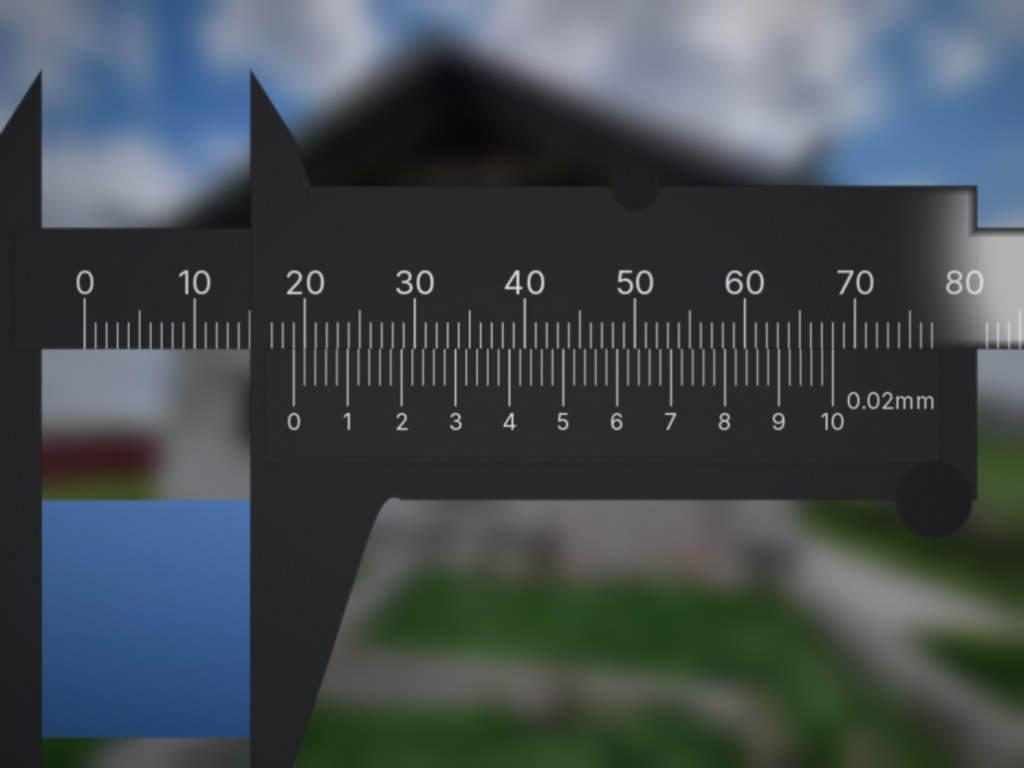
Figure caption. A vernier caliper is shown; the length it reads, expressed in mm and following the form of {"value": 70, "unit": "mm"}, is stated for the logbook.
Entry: {"value": 19.0, "unit": "mm"}
